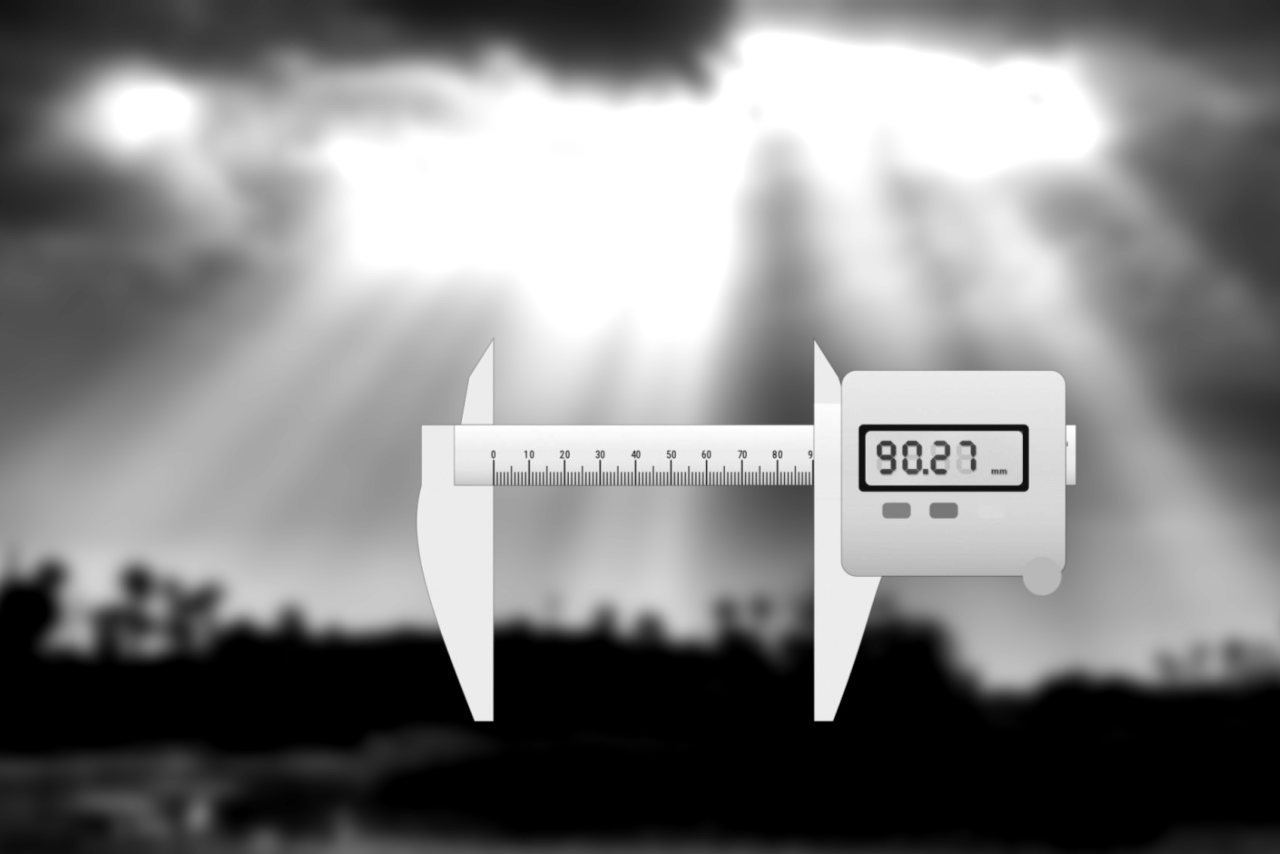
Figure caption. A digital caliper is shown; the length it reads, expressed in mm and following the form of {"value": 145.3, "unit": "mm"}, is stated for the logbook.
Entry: {"value": 90.27, "unit": "mm"}
